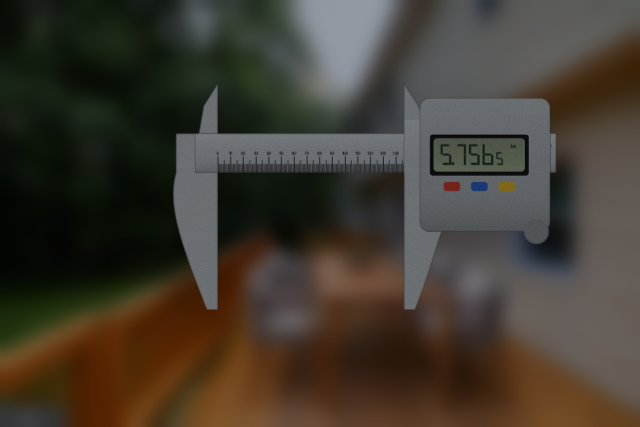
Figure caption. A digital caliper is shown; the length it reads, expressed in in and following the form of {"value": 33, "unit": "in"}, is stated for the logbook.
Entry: {"value": 5.7565, "unit": "in"}
